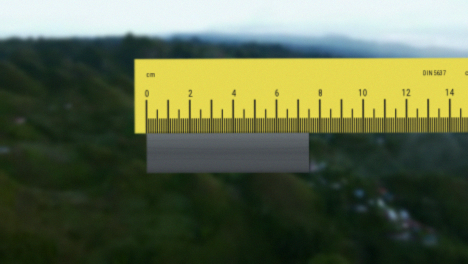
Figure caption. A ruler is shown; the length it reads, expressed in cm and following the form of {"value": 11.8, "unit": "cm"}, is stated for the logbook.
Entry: {"value": 7.5, "unit": "cm"}
